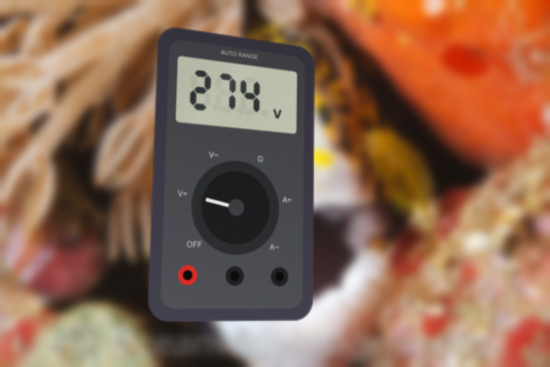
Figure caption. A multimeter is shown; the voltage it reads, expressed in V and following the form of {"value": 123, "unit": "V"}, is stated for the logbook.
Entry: {"value": 274, "unit": "V"}
